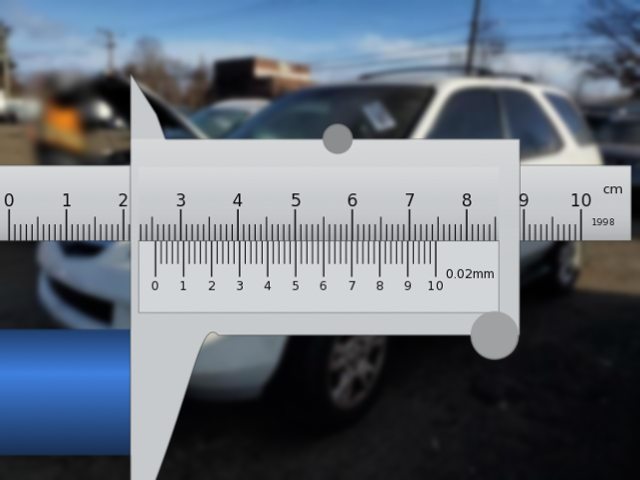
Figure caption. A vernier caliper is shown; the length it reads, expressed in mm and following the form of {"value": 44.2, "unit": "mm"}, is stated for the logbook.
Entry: {"value": 25.6, "unit": "mm"}
